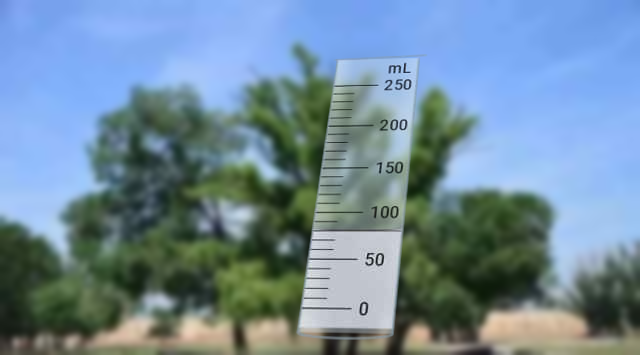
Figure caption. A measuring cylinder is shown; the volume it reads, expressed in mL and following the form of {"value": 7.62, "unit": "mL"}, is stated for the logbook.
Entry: {"value": 80, "unit": "mL"}
